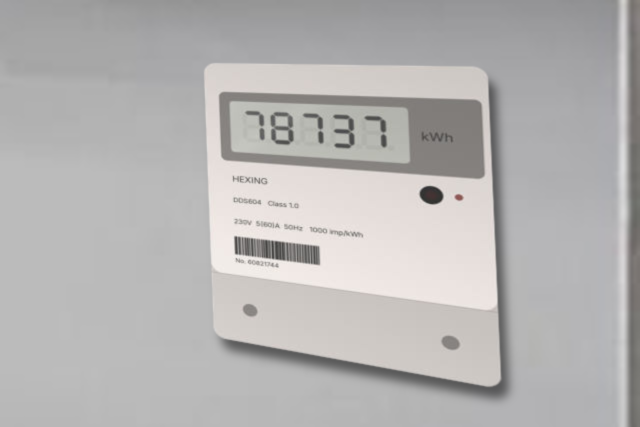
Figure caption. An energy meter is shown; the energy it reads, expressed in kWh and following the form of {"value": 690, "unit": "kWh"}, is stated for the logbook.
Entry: {"value": 78737, "unit": "kWh"}
